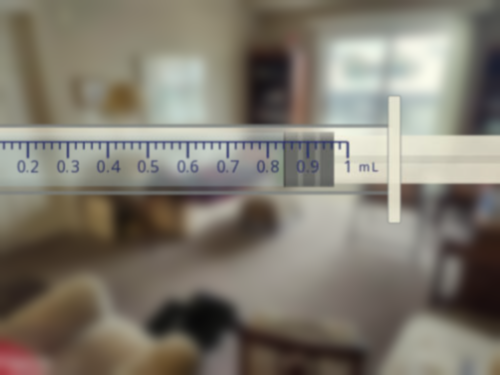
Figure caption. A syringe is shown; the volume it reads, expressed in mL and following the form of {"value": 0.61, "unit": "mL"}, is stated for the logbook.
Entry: {"value": 0.84, "unit": "mL"}
